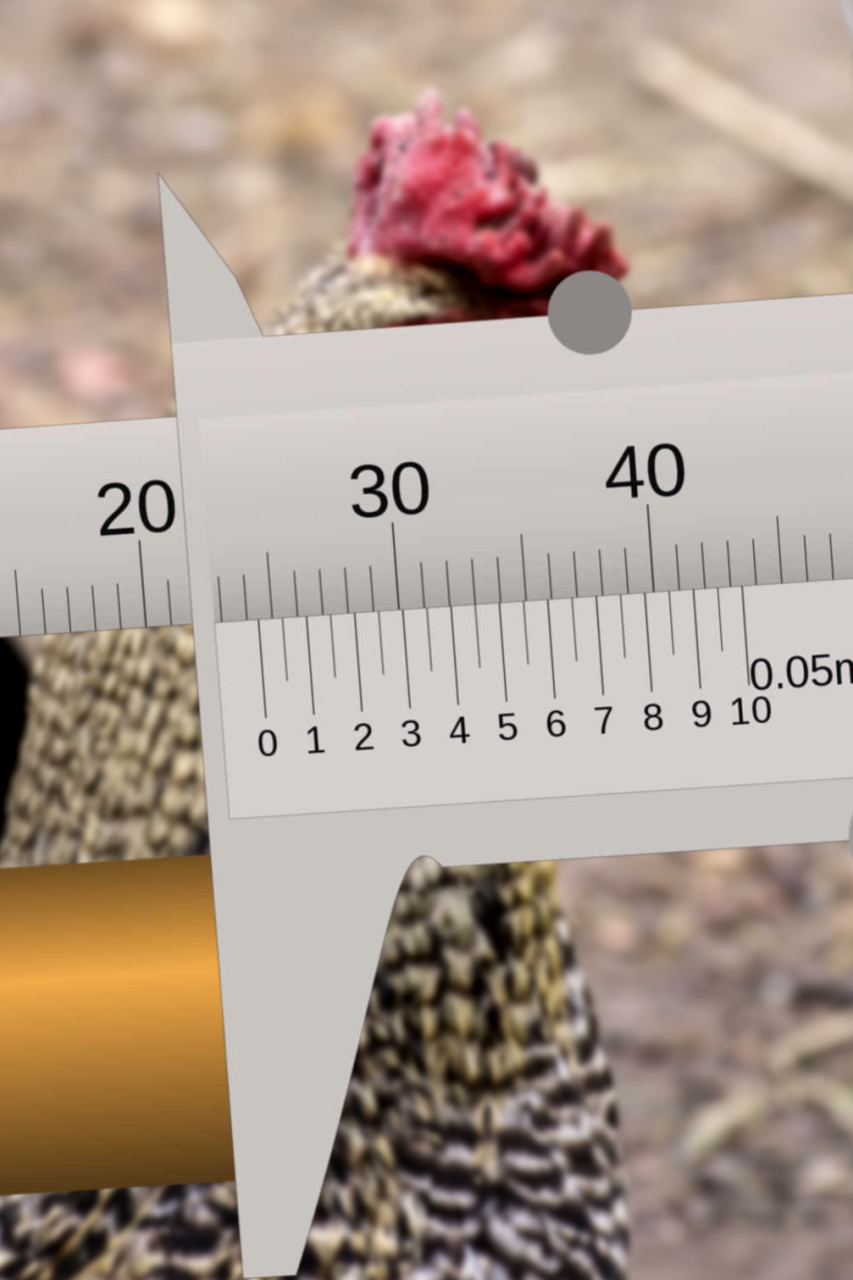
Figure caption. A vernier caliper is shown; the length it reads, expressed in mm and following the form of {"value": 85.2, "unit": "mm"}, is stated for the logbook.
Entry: {"value": 24.45, "unit": "mm"}
